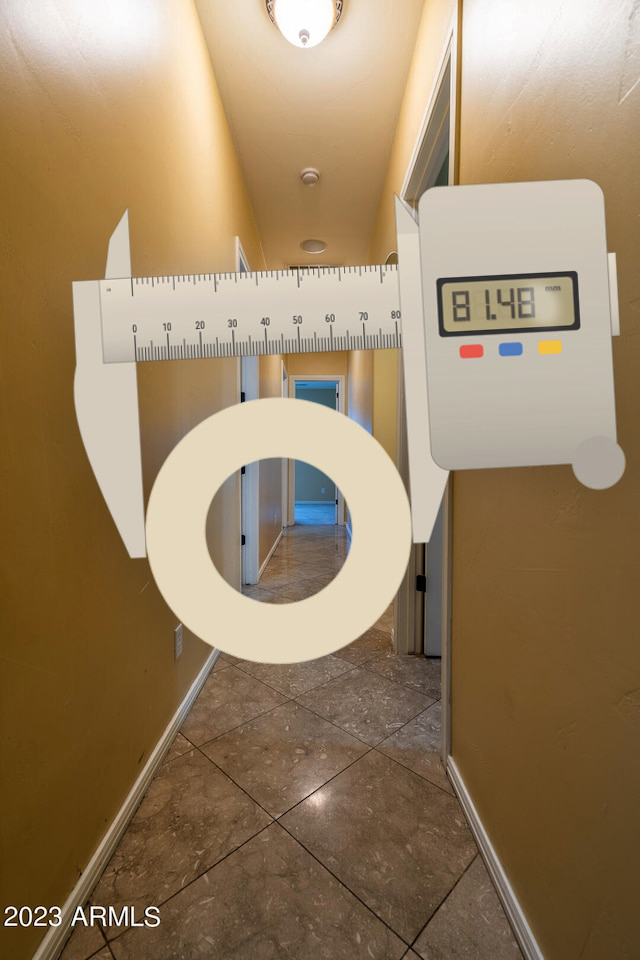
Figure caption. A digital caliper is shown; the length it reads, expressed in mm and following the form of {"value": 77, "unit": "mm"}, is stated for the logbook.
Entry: {"value": 81.48, "unit": "mm"}
